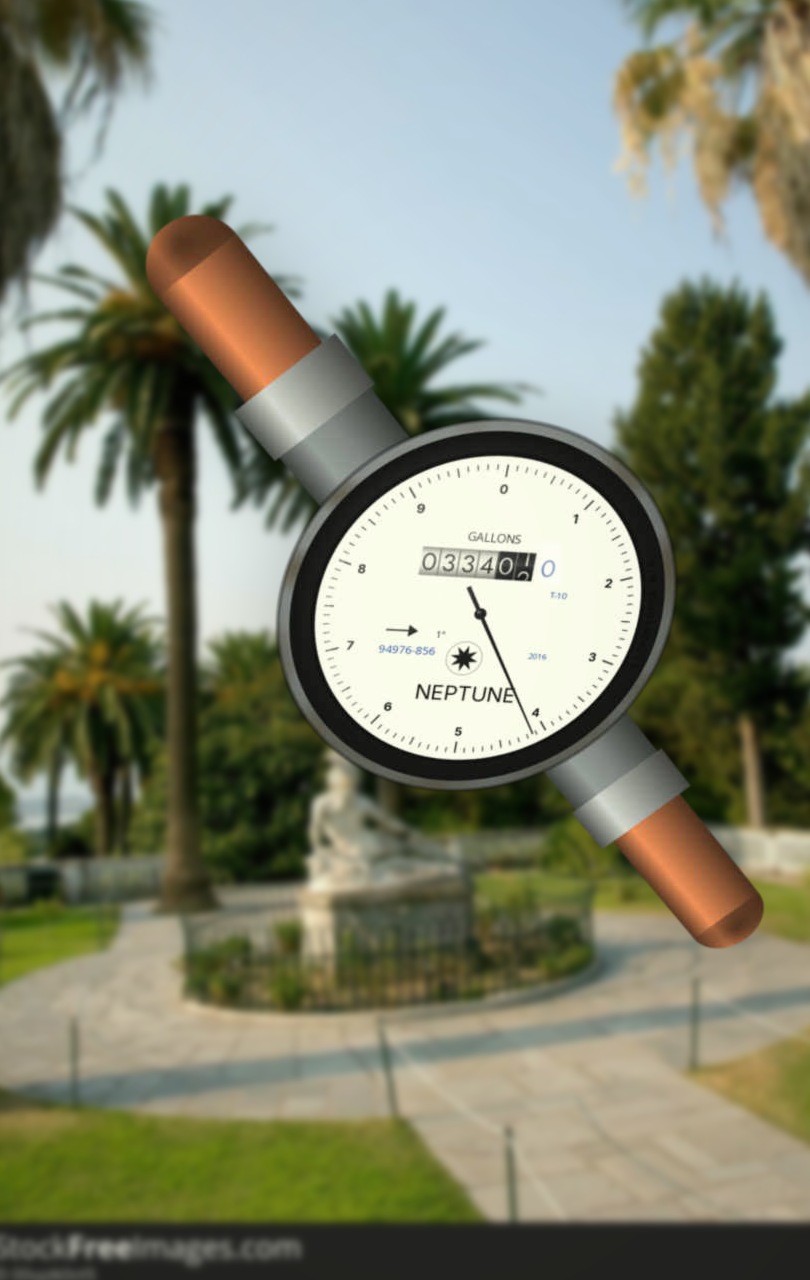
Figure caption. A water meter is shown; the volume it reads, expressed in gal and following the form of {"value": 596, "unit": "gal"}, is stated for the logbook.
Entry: {"value": 334014.1, "unit": "gal"}
